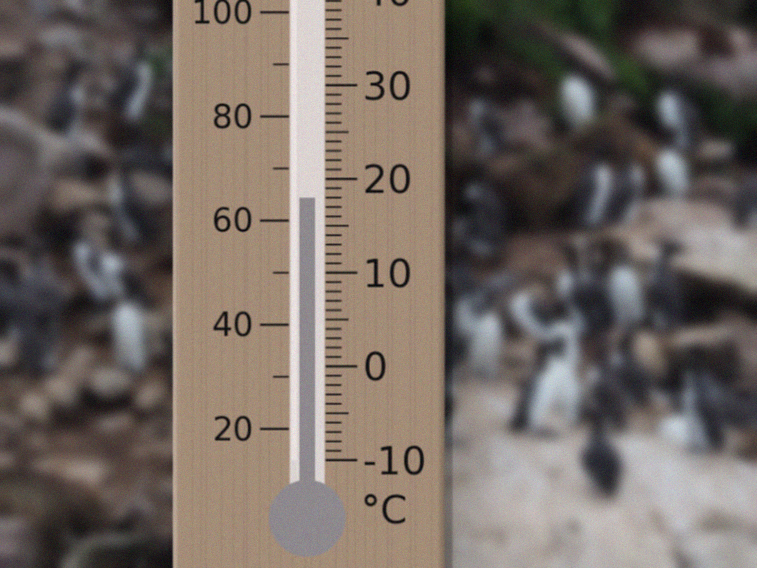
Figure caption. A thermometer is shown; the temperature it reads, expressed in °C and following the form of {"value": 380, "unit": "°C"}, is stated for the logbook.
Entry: {"value": 18, "unit": "°C"}
